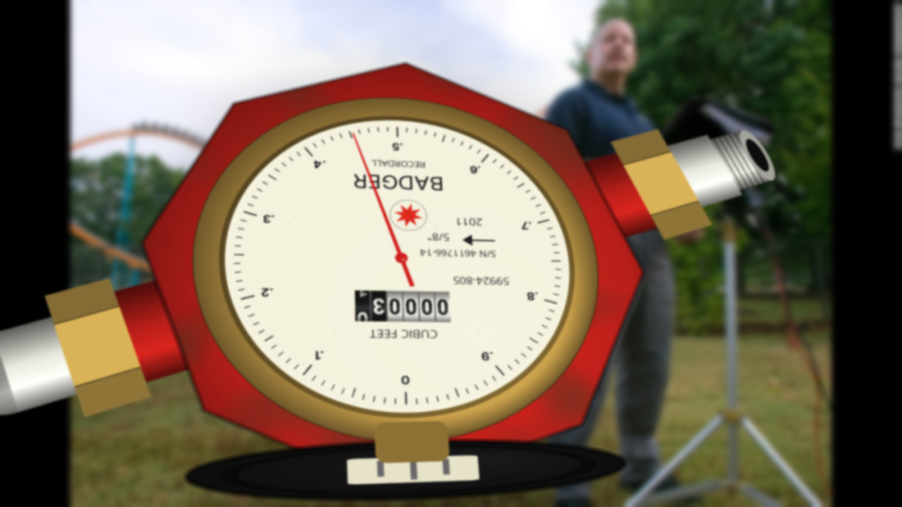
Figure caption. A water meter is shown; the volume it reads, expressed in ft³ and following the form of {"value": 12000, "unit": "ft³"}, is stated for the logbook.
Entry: {"value": 30.45, "unit": "ft³"}
